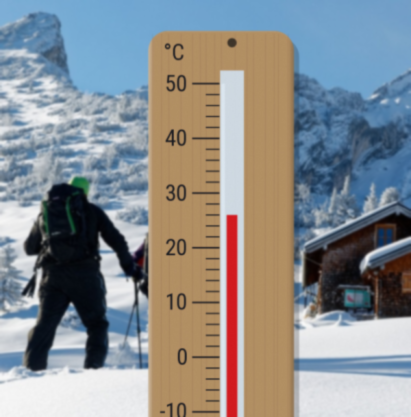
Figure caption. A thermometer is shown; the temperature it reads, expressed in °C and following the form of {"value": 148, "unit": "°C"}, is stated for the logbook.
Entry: {"value": 26, "unit": "°C"}
